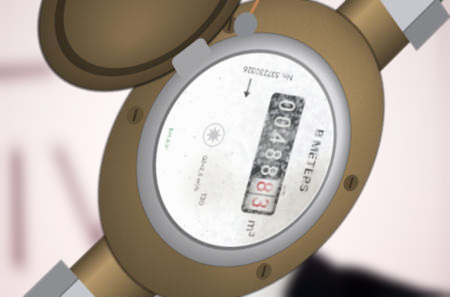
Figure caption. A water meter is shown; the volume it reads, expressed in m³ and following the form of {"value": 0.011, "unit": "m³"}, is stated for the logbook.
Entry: {"value": 488.83, "unit": "m³"}
